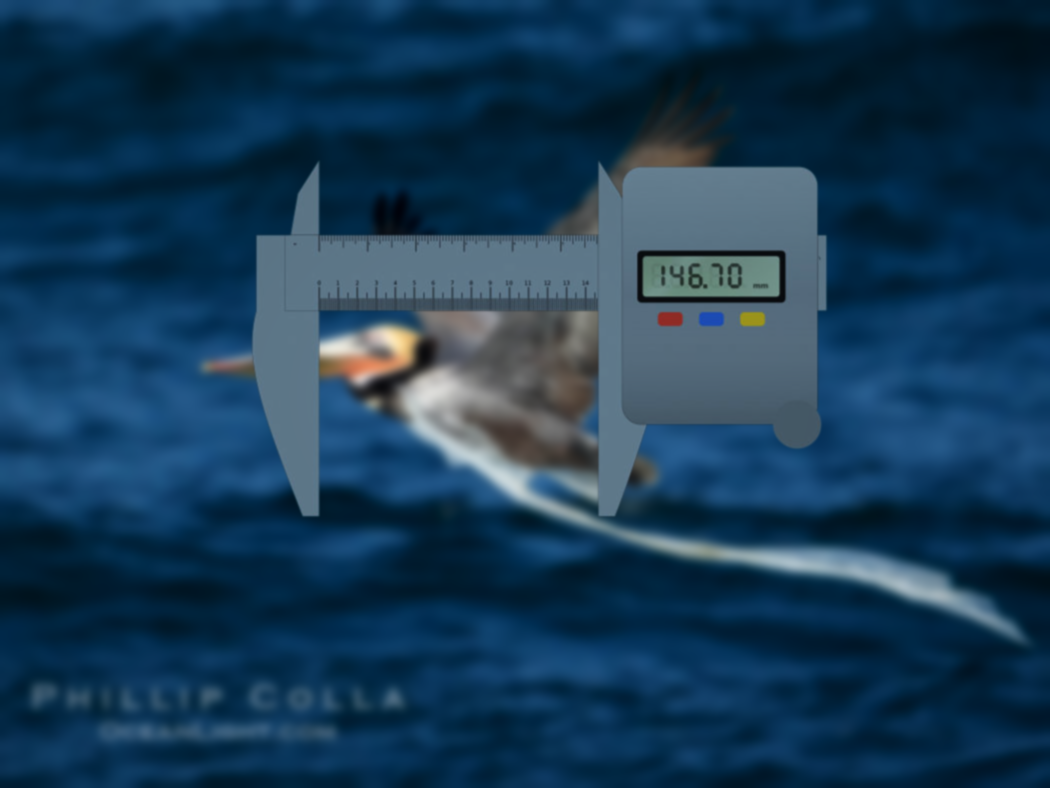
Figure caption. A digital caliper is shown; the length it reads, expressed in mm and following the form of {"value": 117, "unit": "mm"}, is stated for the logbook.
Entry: {"value": 146.70, "unit": "mm"}
